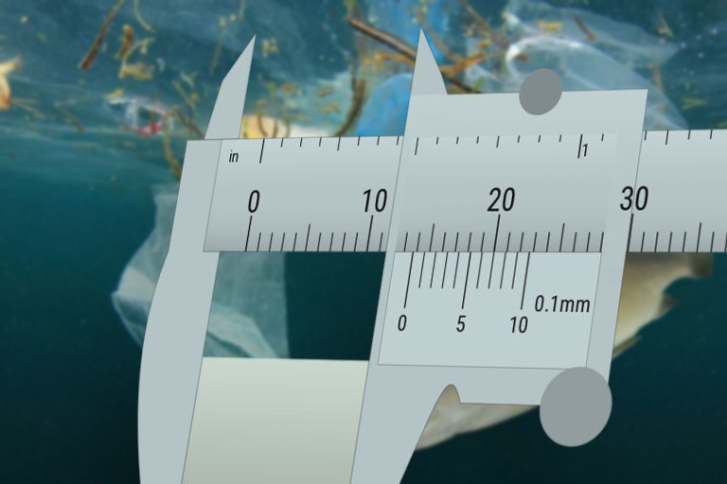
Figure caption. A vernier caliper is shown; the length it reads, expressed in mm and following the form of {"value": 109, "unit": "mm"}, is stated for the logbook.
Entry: {"value": 13.7, "unit": "mm"}
